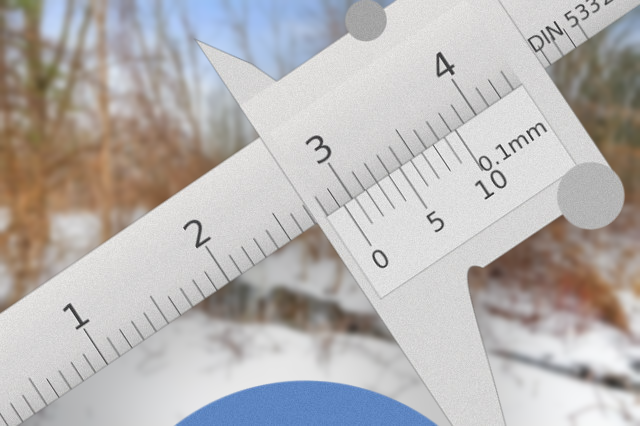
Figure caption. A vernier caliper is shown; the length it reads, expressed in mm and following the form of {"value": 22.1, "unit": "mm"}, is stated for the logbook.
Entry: {"value": 29.3, "unit": "mm"}
